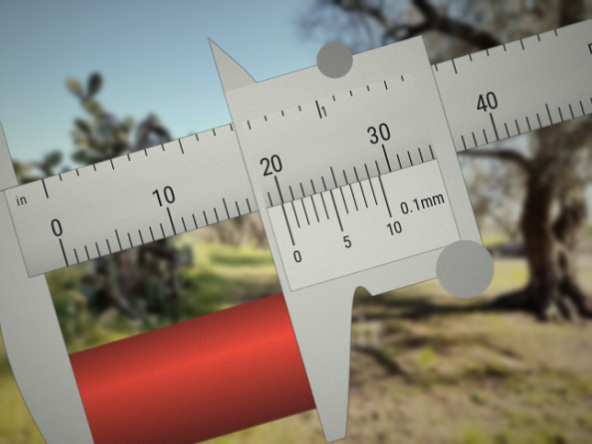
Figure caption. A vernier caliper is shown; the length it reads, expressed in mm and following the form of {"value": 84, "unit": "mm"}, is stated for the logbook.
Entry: {"value": 19.9, "unit": "mm"}
